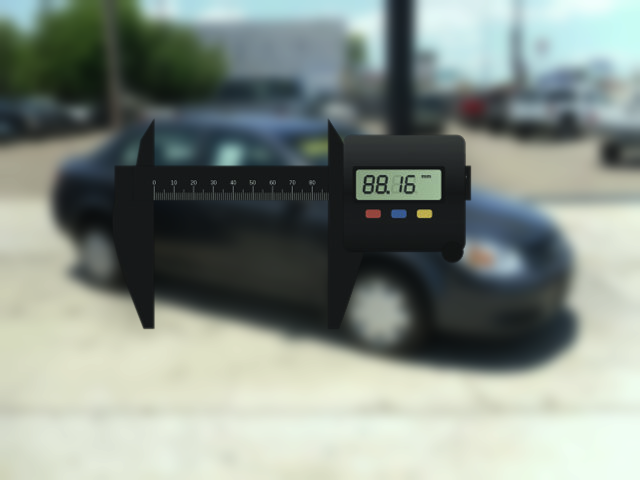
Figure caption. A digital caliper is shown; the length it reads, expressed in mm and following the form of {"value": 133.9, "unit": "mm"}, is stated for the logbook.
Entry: {"value": 88.16, "unit": "mm"}
